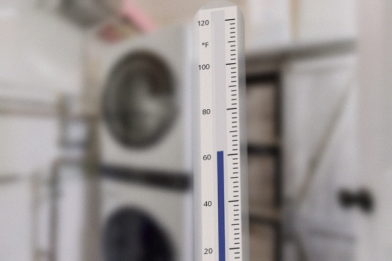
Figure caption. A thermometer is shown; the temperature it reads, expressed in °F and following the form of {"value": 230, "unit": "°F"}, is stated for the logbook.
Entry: {"value": 62, "unit": "°F"}
